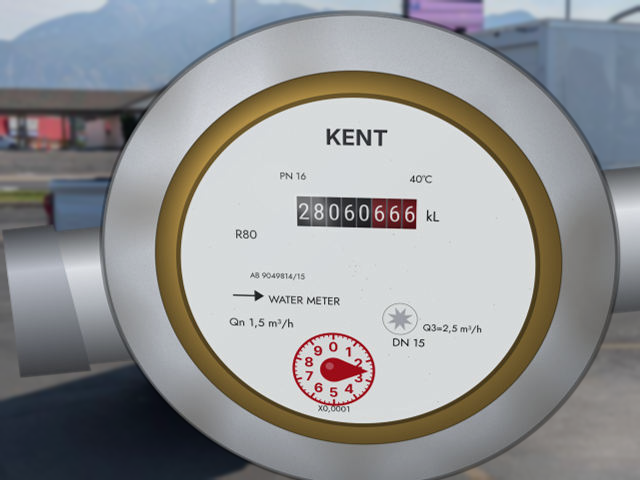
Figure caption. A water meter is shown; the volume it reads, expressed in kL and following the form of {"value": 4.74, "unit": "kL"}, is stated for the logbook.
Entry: {"value": 28060.6662, "unit": "kL"}
